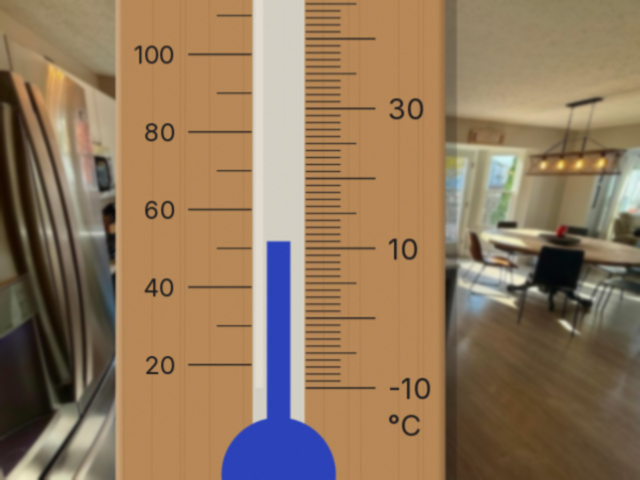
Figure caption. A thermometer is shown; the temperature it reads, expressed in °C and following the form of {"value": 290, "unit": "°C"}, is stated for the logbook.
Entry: {"value": 11, "unit": "°C"}
